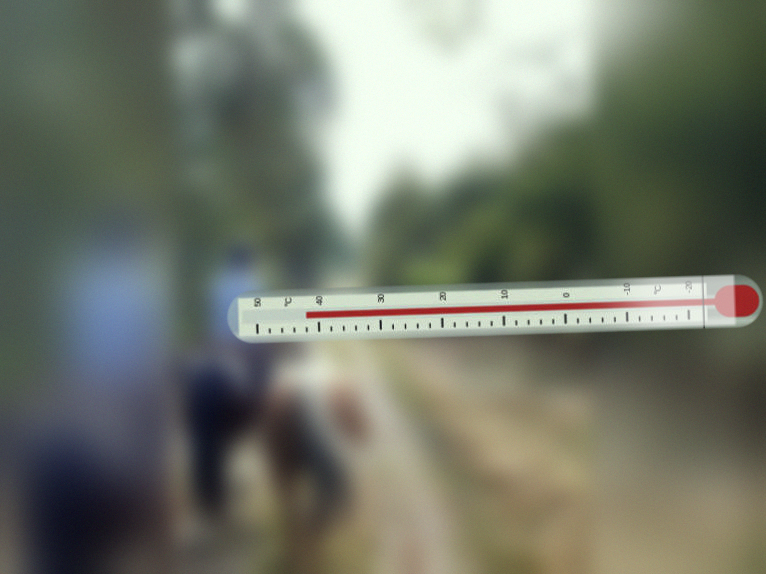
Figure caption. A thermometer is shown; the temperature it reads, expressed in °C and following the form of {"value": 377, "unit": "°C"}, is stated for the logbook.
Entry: {"value": 42, "unit": "°C"}
